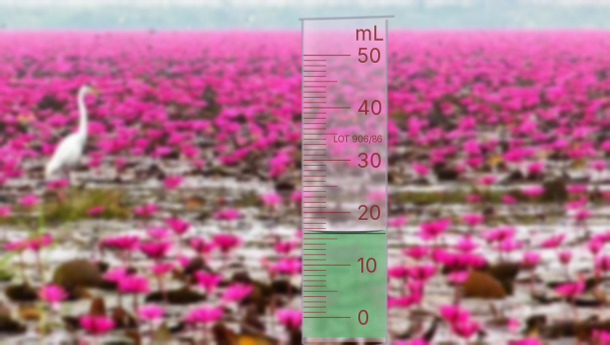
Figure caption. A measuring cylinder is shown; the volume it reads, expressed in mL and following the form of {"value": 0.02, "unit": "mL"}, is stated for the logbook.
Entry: {"value": 16, "unit": "mL"}
